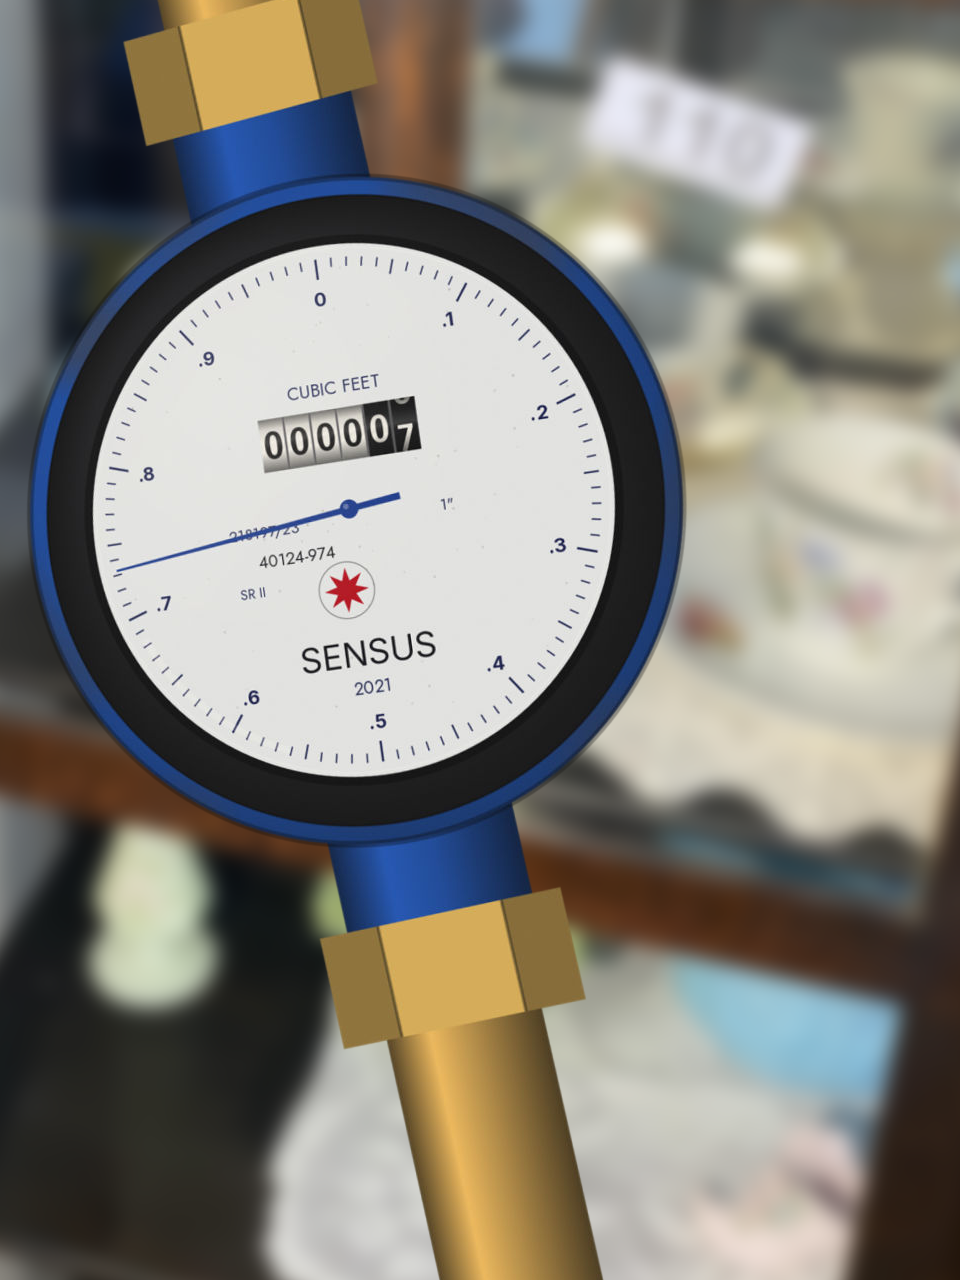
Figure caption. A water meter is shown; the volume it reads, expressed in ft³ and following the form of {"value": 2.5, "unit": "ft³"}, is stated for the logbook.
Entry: {"value": 6.73, "unit": "ft³"}
